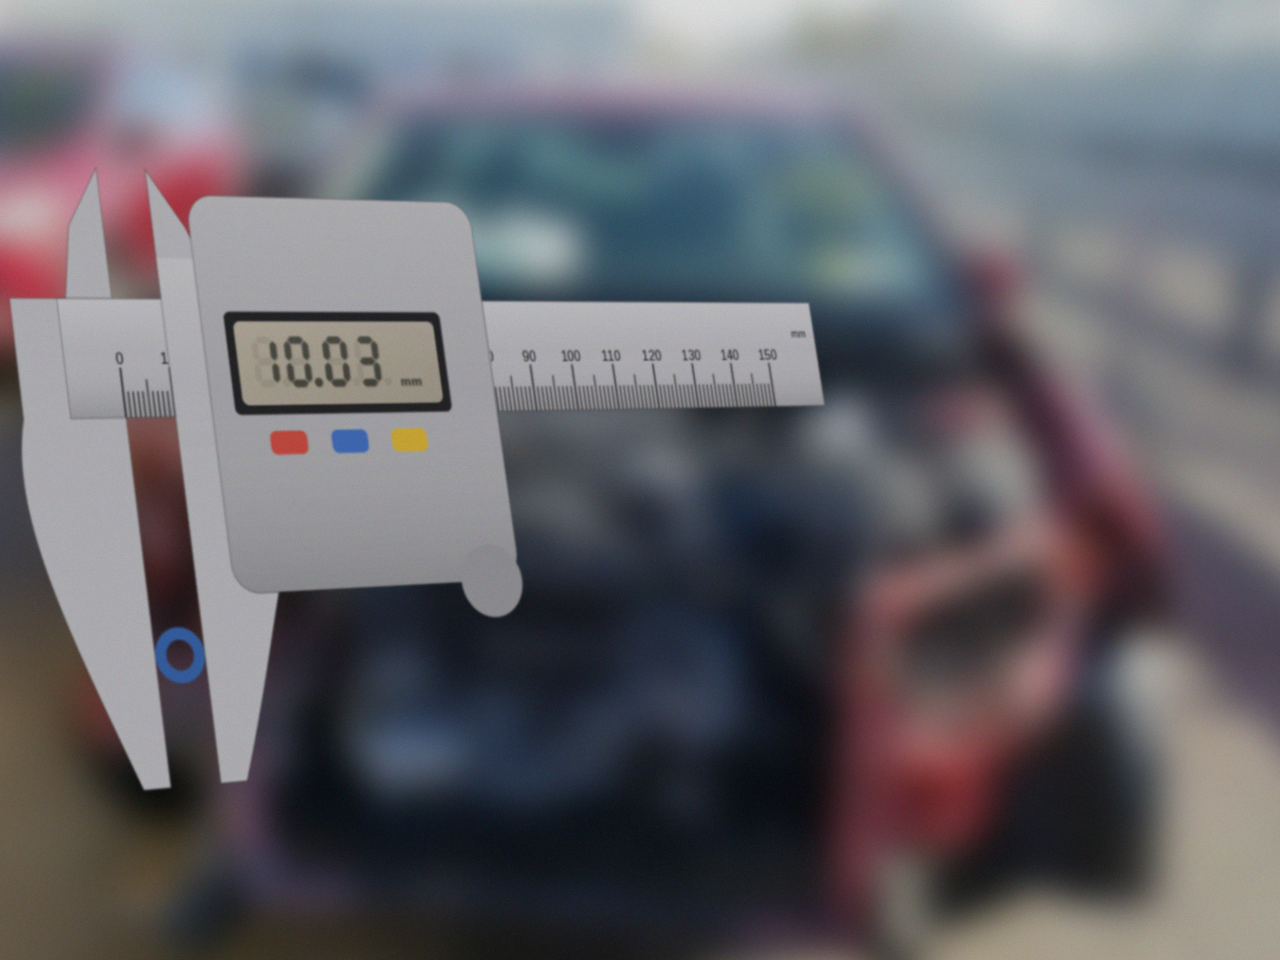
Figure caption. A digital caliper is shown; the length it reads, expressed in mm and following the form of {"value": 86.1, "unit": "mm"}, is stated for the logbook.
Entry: {"value": 10.03, "unit": "mm"}
